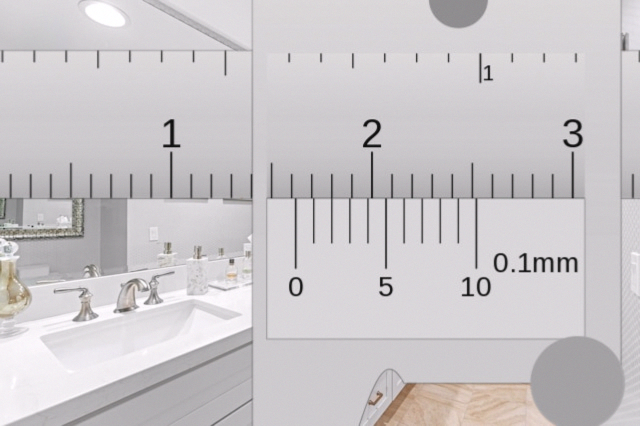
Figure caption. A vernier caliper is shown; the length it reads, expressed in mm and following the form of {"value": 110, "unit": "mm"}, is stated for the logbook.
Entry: {"value": 16.2, "unit": "mm"}
